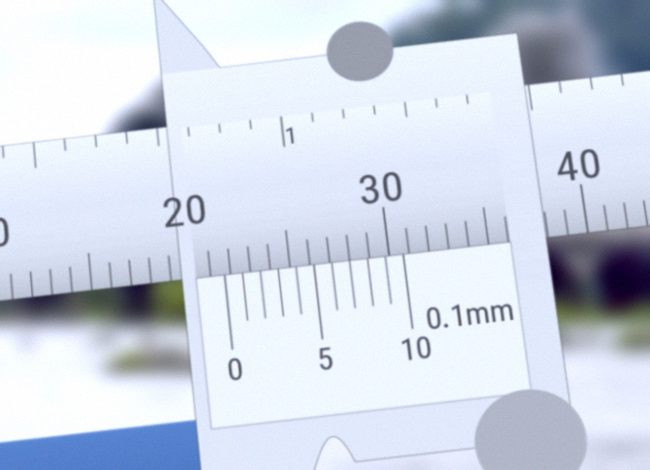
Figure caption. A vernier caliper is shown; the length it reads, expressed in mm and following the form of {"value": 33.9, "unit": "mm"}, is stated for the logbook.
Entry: {"value": 21.7, "unit": "mm"}
